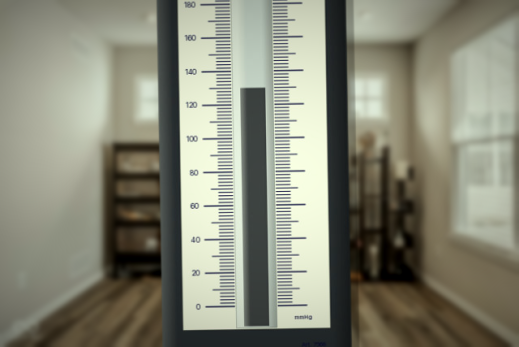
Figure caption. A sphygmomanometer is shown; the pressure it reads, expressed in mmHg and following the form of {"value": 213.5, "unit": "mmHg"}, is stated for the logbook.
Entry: {"value": 130, "unit": "mmHg"}
